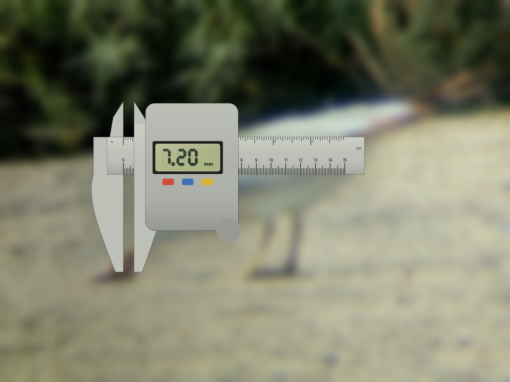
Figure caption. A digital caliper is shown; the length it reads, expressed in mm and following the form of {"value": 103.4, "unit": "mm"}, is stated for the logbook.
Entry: {"value": 7.20, "unit": "mm"}
